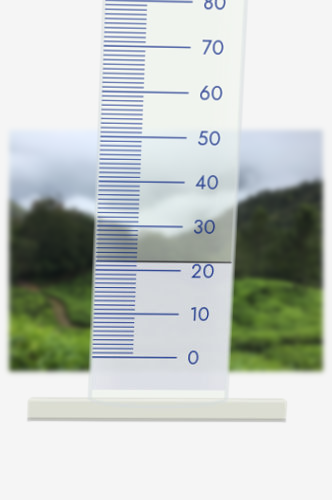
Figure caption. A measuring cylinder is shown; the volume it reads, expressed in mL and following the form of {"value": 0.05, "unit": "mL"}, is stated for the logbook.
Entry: {"value": 22, "unit": "mL"}
